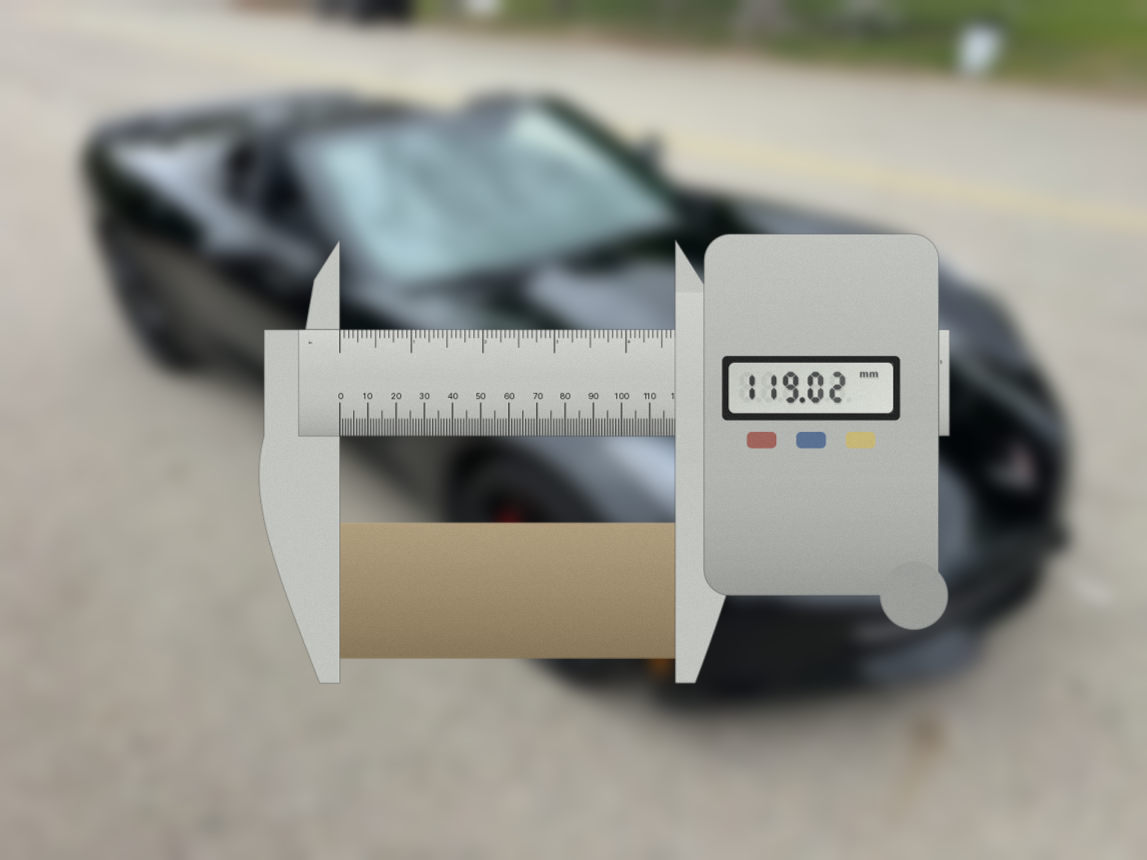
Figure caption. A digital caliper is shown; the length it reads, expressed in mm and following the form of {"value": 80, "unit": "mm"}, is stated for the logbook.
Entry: {"value": 119.02, "unit": "mm"}
